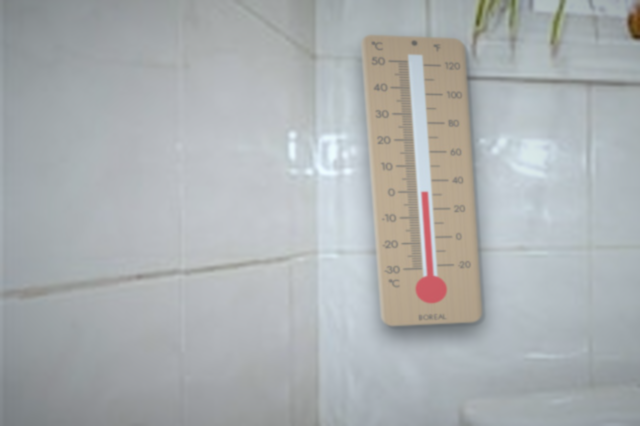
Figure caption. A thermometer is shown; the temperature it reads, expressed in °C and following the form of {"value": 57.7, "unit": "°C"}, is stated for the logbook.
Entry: {"value": 0, "unit": "°C"}
